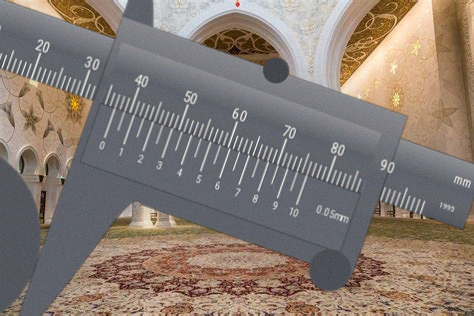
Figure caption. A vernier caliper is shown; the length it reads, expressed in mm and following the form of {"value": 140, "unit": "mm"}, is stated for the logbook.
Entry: {"value": 37.0, "unit": "mm"}
